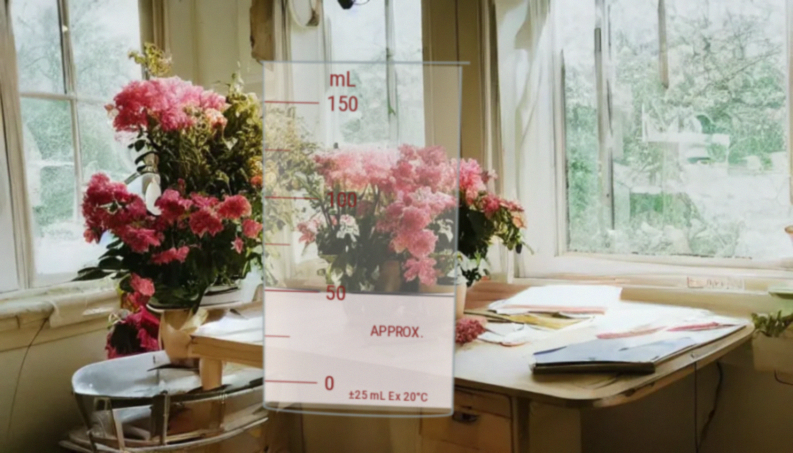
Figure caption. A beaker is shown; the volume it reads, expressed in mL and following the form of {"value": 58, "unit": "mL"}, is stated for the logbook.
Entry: {"value": 50, "unit": "mL"}
